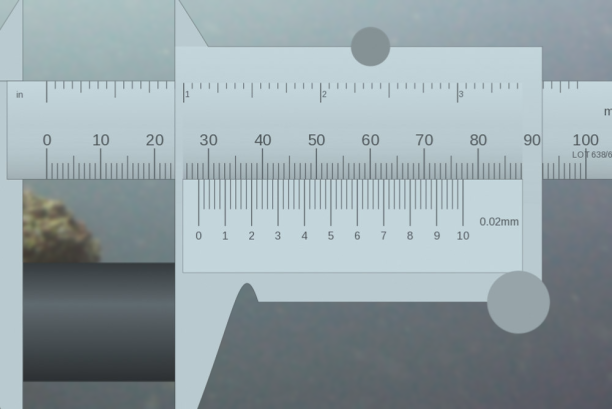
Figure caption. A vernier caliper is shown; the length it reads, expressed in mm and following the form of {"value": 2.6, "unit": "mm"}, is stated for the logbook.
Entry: {"value": 28.2, "unit": "mm"}
